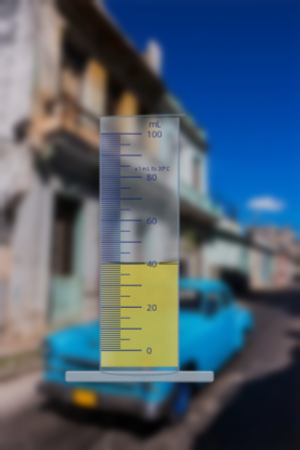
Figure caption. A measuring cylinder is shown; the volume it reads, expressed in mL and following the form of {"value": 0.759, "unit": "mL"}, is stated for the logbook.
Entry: {"value": 40, "unit": "mL"}
